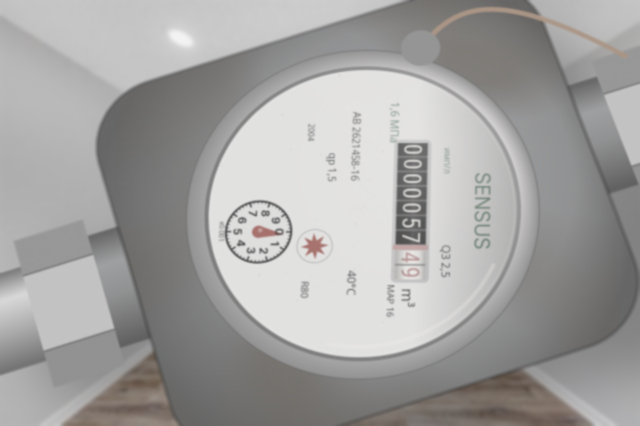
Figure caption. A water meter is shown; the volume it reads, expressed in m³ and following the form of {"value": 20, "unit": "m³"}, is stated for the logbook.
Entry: {"value": 57.490, "unit": "m³"}
